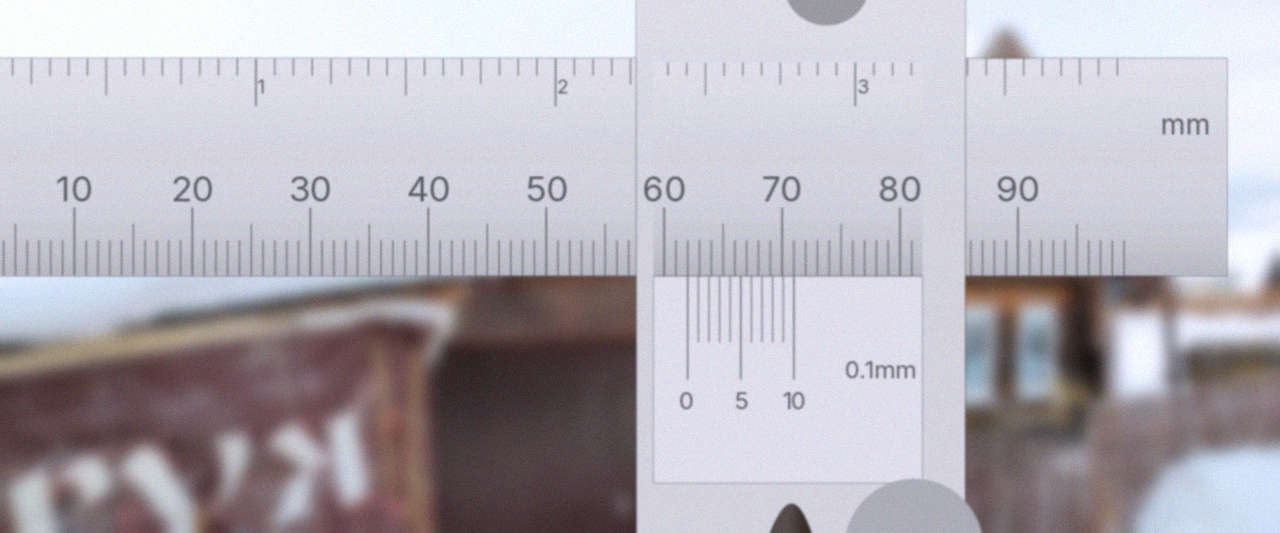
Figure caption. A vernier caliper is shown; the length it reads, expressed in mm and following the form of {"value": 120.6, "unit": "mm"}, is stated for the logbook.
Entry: {"value": 62.0, "unit": "mm"}
